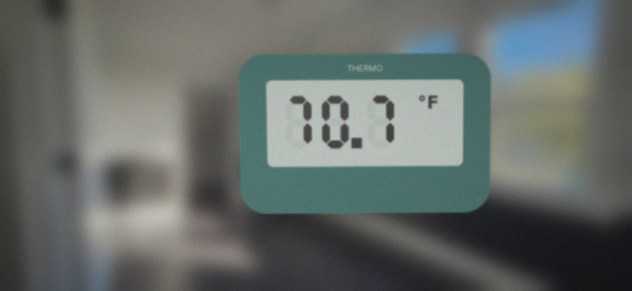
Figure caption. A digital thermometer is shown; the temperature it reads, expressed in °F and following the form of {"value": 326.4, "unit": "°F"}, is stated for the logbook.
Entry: {"value": 70.7, "unit": "°F"}
